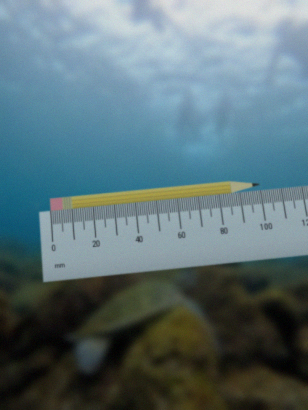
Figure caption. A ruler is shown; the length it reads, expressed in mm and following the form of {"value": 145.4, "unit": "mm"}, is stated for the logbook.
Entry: {"value": 100, "unit": "mm"}
